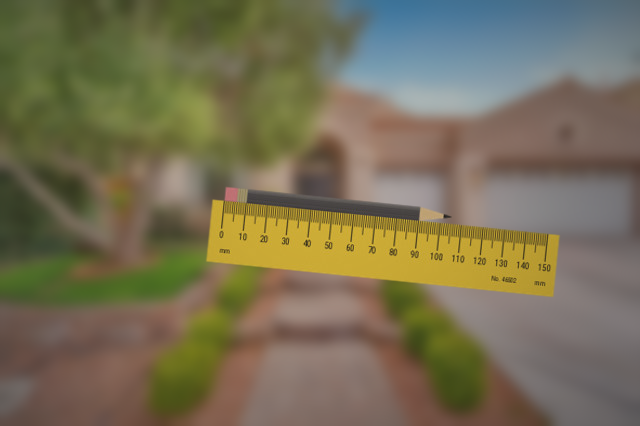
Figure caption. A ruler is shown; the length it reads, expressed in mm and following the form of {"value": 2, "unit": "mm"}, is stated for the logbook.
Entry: {"value": 105, "unit": "mm"}
